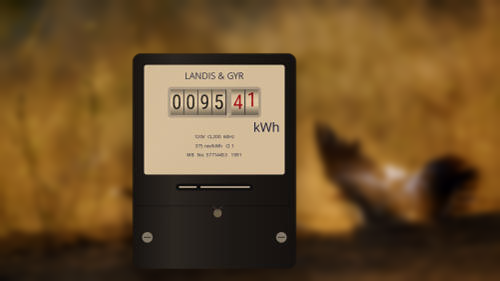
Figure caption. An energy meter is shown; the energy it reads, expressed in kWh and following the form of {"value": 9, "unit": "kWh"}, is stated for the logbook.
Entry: {"value": 95.41, "unit": "kWh"}
